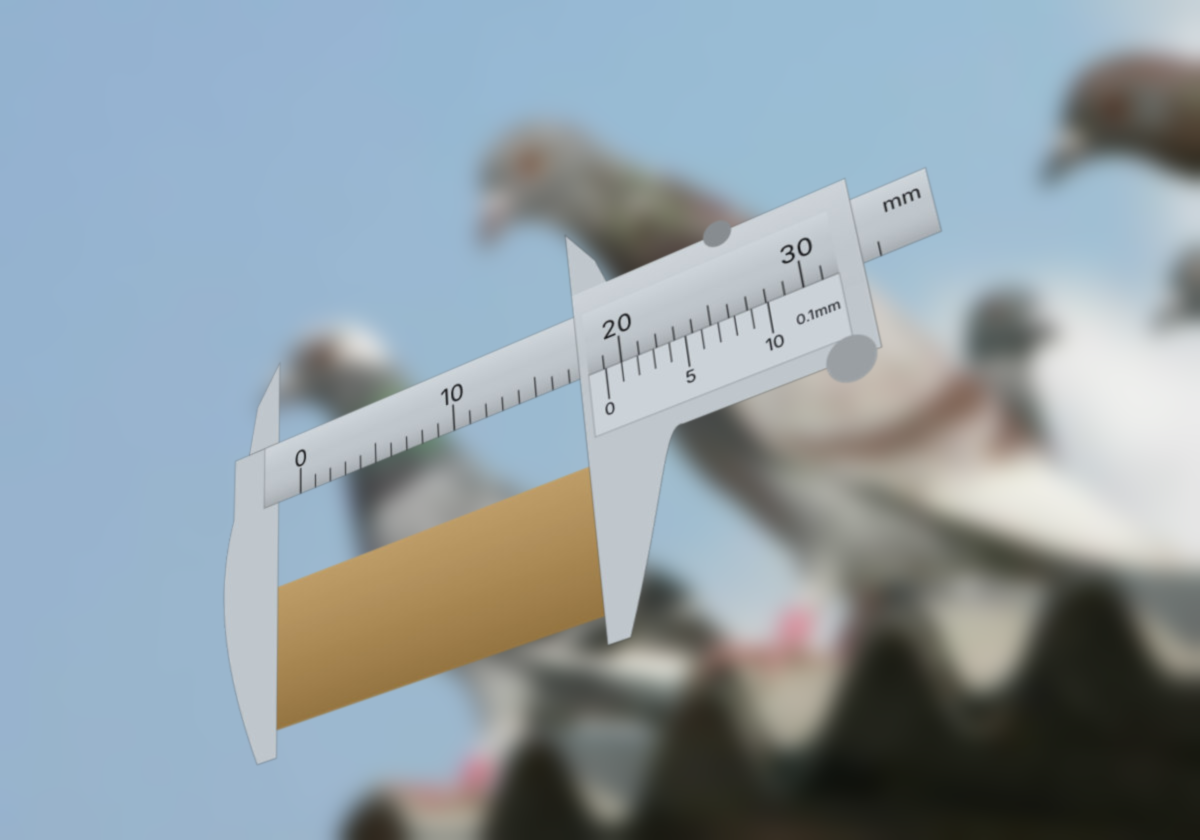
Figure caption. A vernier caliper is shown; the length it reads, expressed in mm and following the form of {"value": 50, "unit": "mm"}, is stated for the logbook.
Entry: {"value": 19.1, "unit": "mm"}
